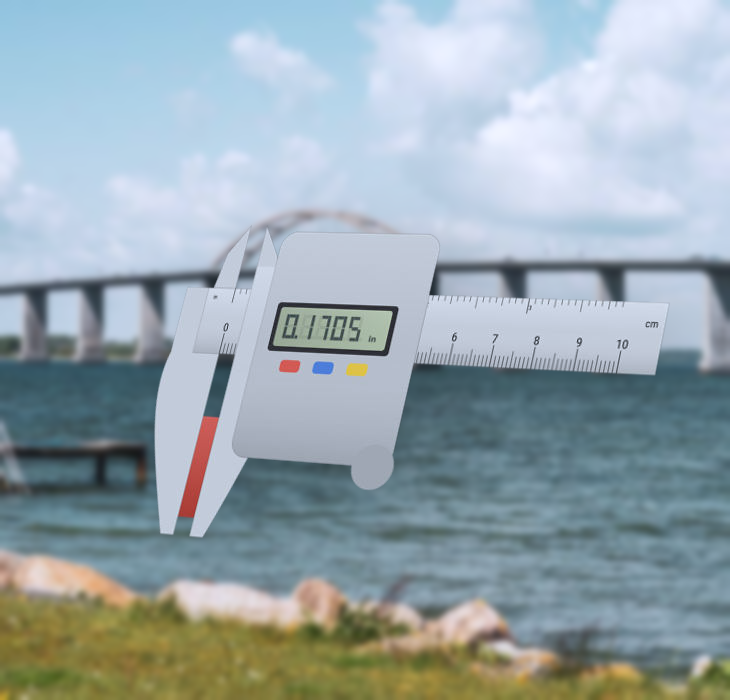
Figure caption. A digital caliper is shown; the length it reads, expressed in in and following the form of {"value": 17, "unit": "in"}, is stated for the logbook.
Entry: {"value": 0.1705, "unit": "in"}
